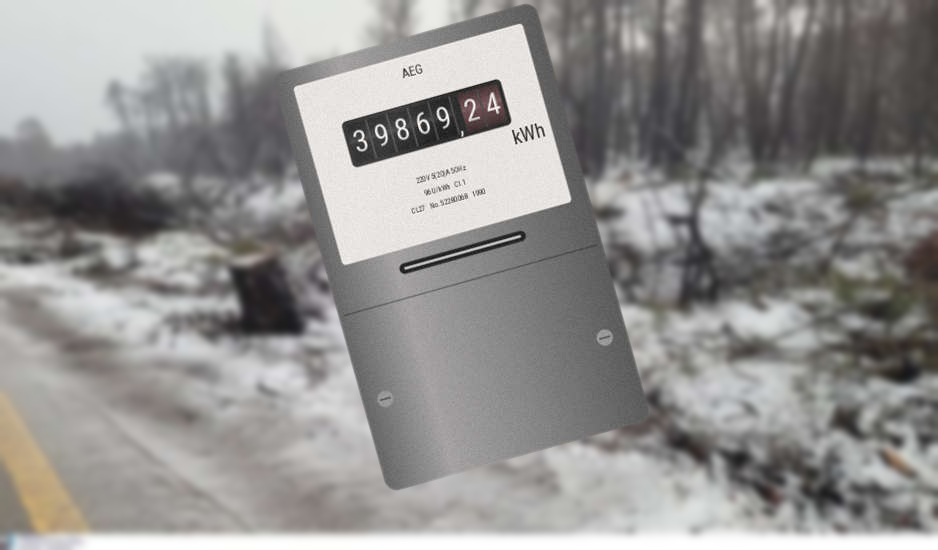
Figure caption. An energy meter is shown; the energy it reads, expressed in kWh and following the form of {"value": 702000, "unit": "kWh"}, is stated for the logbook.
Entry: {"value": 39869.24, "unit": "kWh"}
